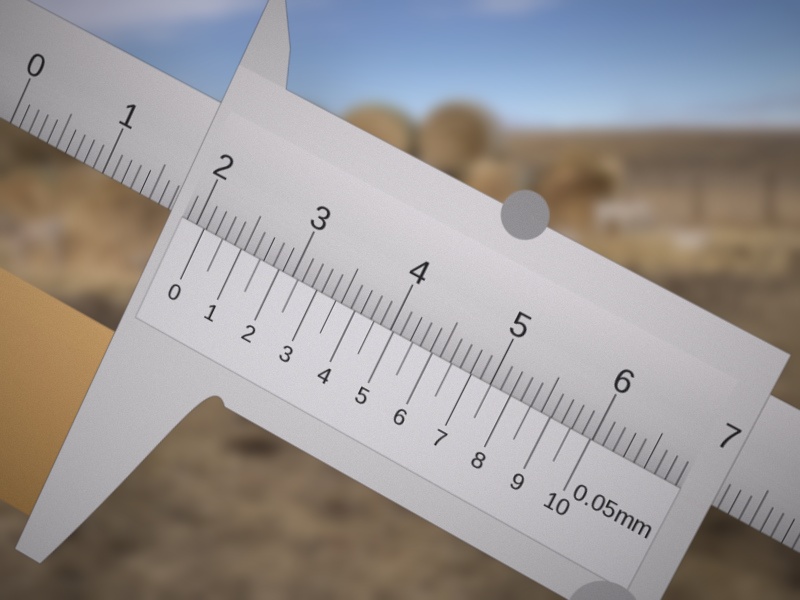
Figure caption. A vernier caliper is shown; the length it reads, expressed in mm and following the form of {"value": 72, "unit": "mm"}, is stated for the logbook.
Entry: {"value": 20.8, "unit": "mm"}
